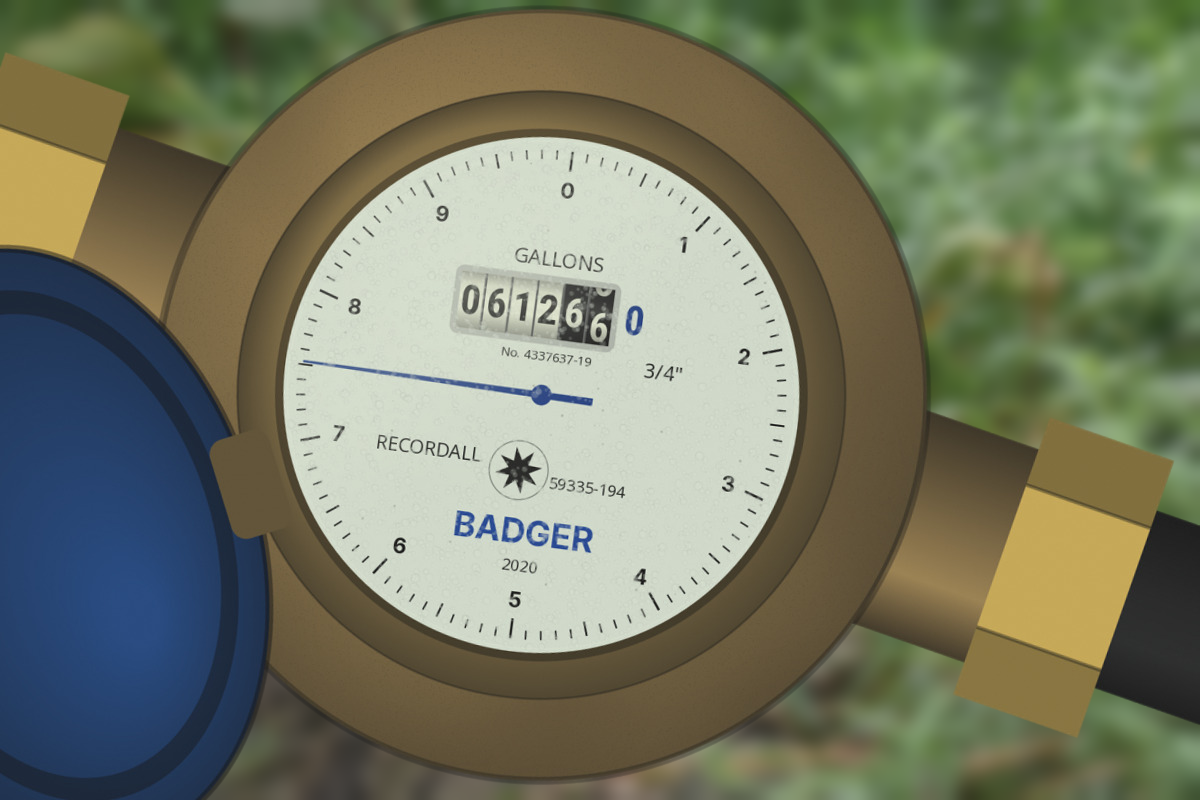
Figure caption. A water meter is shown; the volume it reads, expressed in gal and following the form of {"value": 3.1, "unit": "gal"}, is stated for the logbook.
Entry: {"value": 612657.5, "unit": "gal"}
